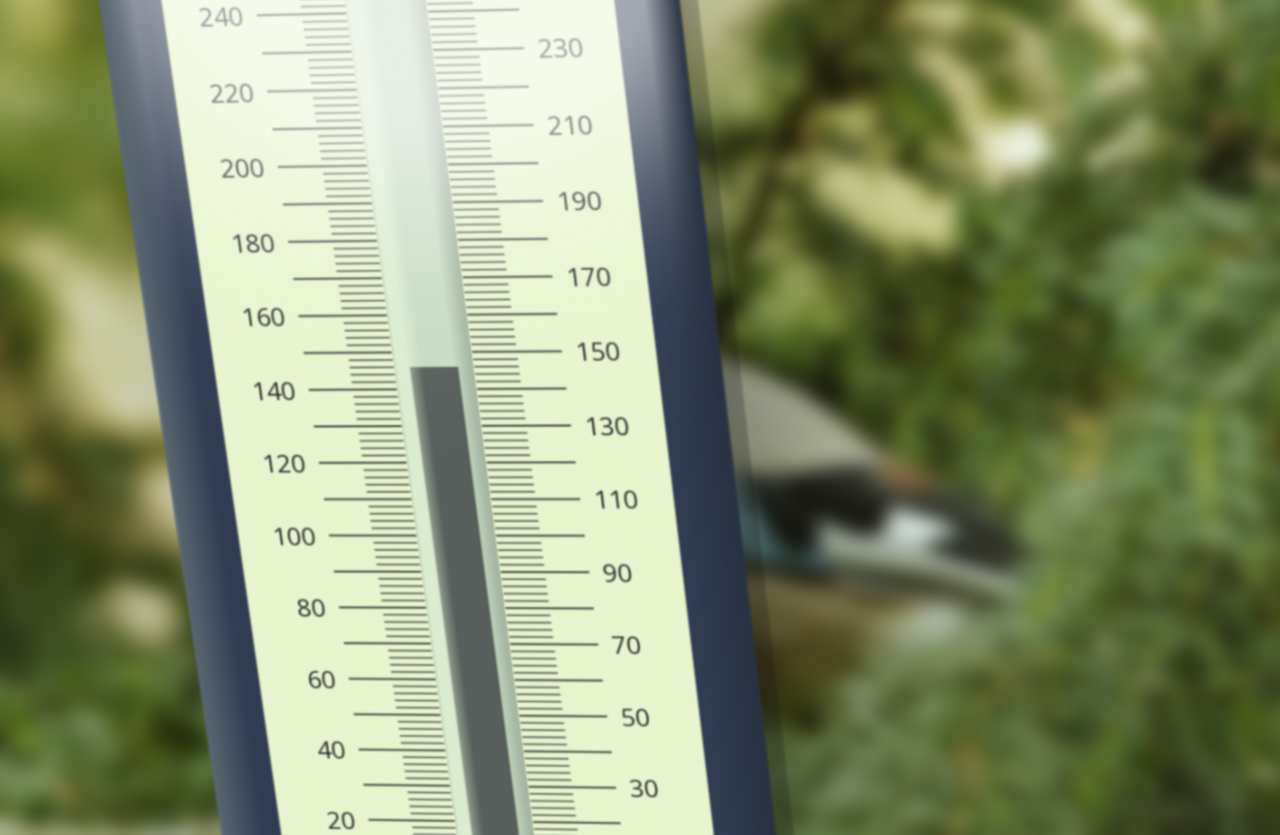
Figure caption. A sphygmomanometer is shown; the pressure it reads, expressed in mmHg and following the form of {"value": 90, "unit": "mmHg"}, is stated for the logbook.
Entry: {"value": 146, "unit": "mmHg"}
